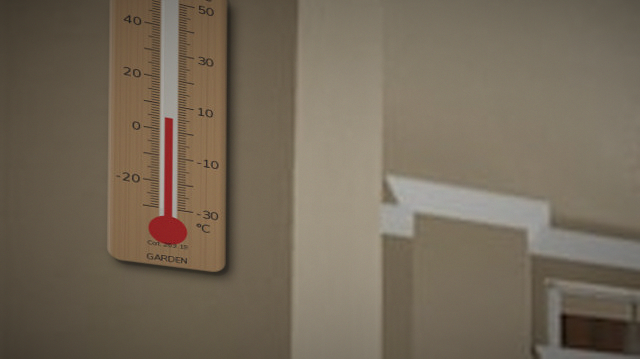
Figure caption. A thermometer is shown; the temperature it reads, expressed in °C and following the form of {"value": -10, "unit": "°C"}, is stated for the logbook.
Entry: {"value": 5, "unit": "°C"}
